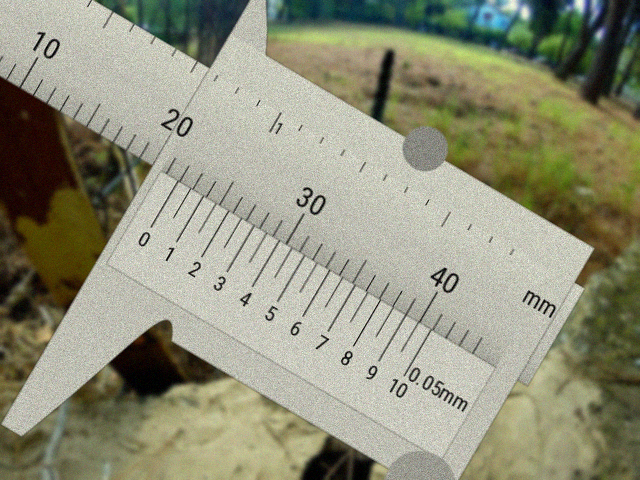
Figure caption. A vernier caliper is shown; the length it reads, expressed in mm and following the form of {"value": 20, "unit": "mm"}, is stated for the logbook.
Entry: {"value": 21.9, "unit": "mm"}
